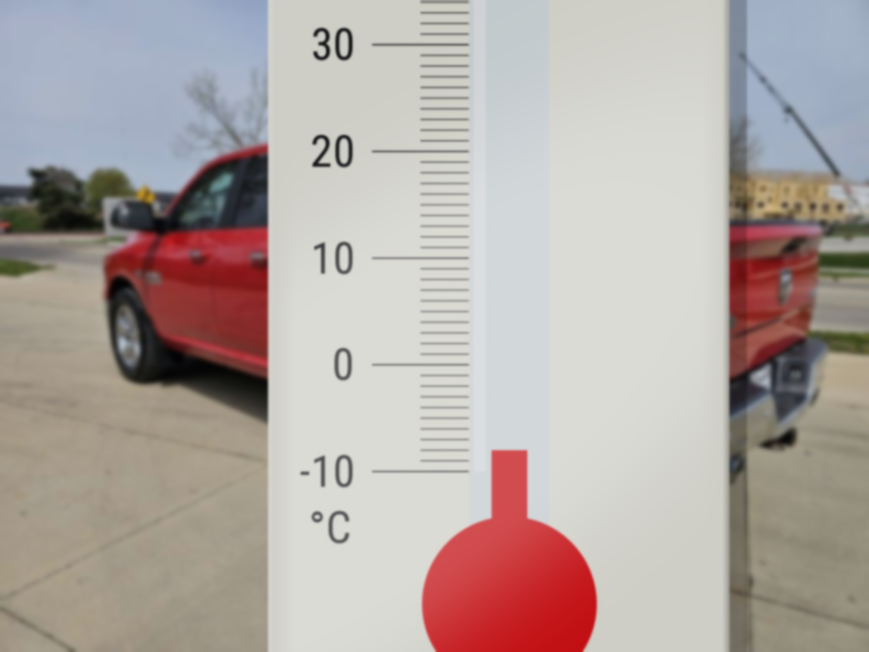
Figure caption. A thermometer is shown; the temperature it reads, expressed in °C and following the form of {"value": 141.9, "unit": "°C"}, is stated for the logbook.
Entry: {"value": -8, "unit": "°C"}
